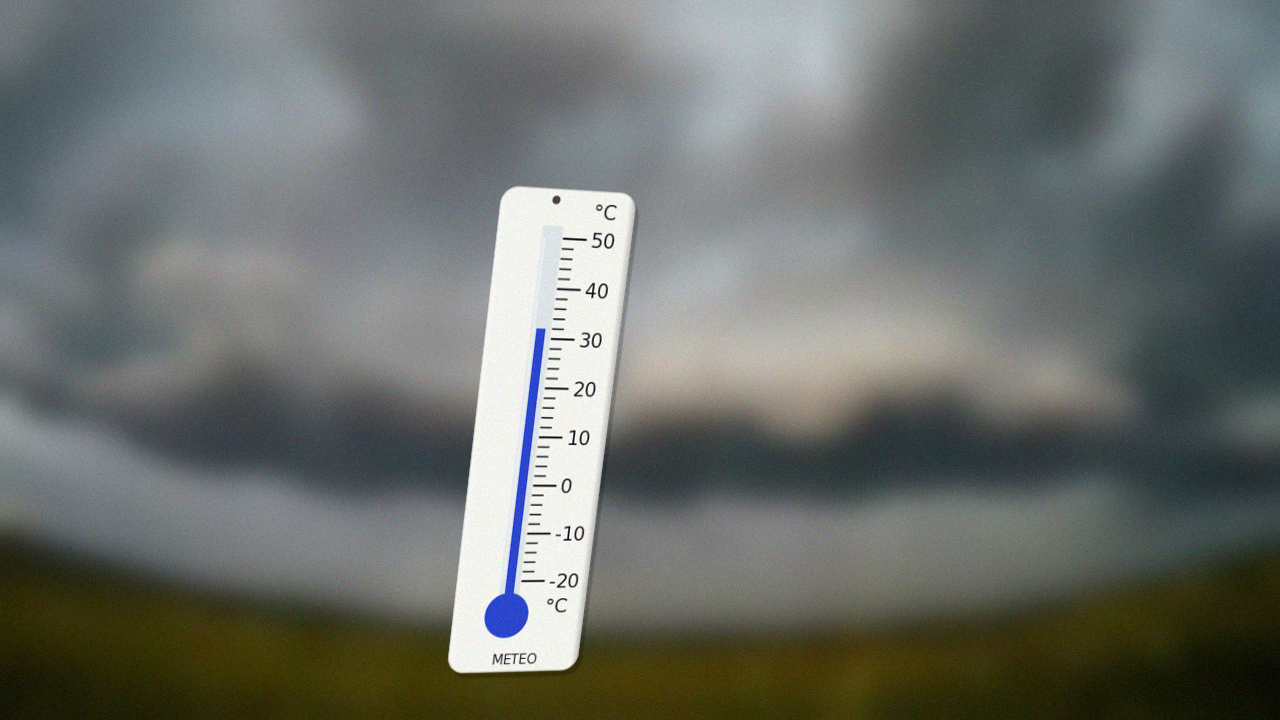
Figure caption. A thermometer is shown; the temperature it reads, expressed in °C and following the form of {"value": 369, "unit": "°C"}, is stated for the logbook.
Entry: {"value": 32, "unit": "°C"}
